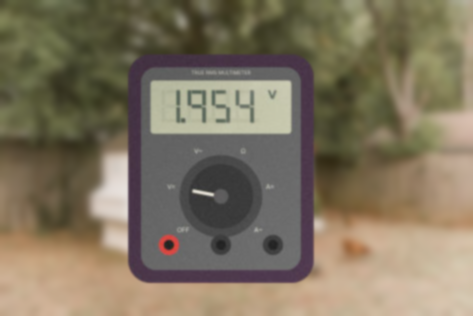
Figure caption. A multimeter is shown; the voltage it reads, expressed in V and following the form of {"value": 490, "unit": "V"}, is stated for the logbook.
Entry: {"value": 1.954, "unit": "V"}
